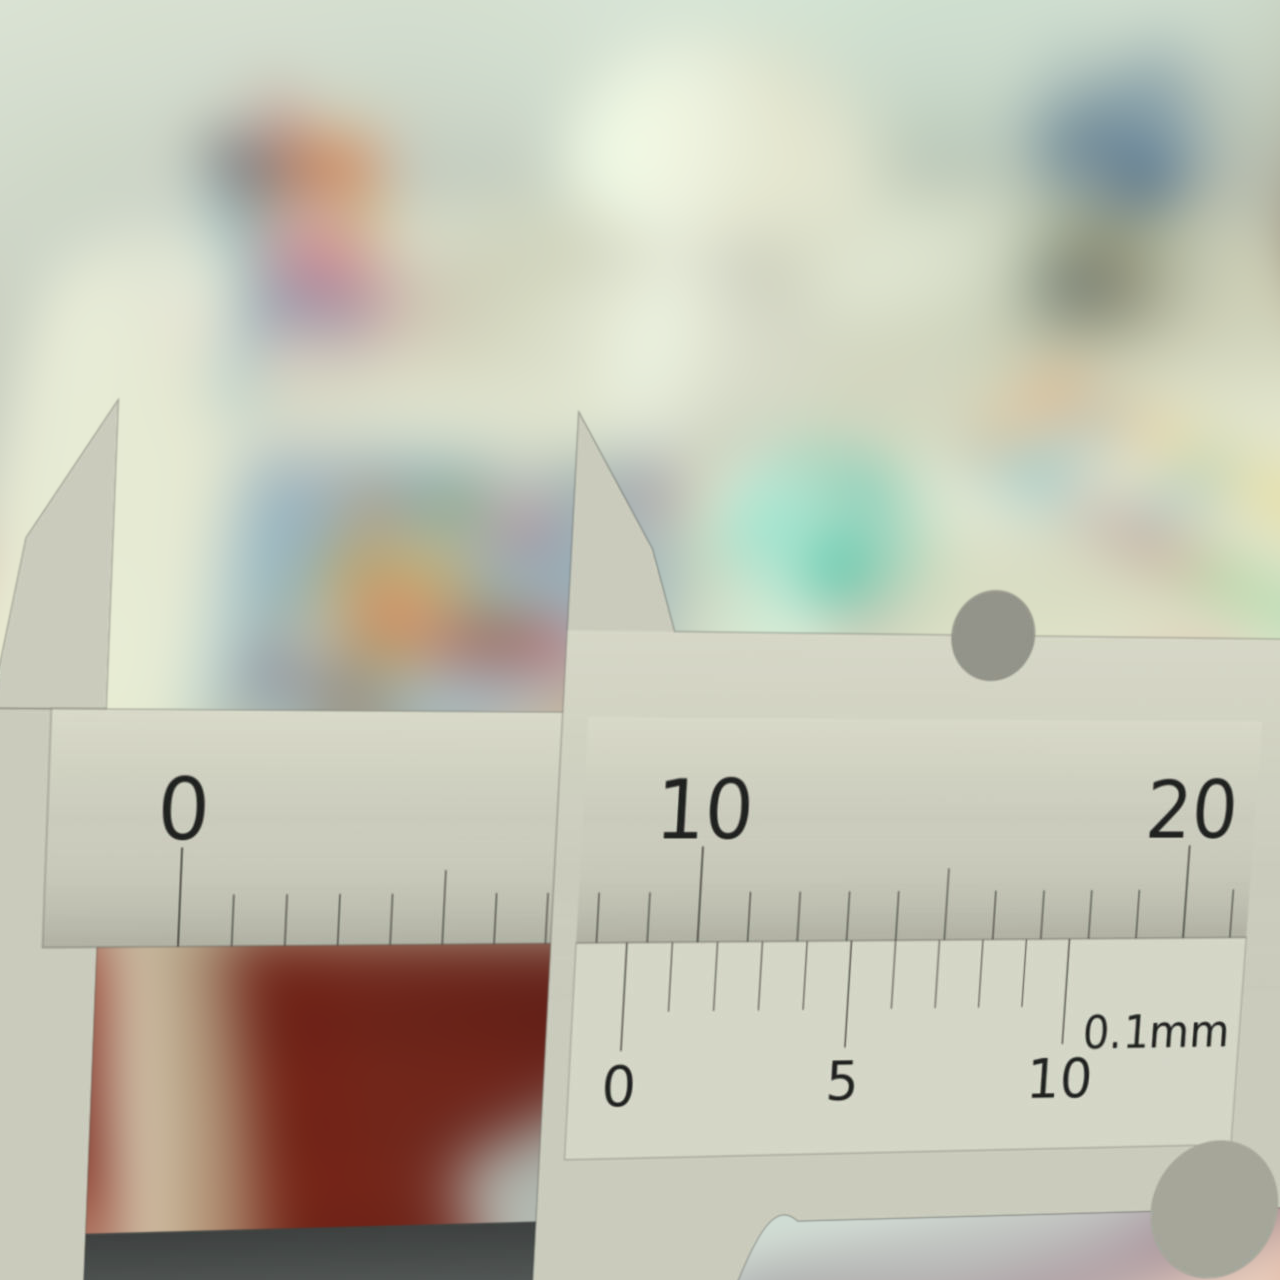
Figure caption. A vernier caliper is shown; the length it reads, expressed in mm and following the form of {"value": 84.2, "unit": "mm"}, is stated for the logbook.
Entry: {"value": 8.6, "unit": "mm"}
